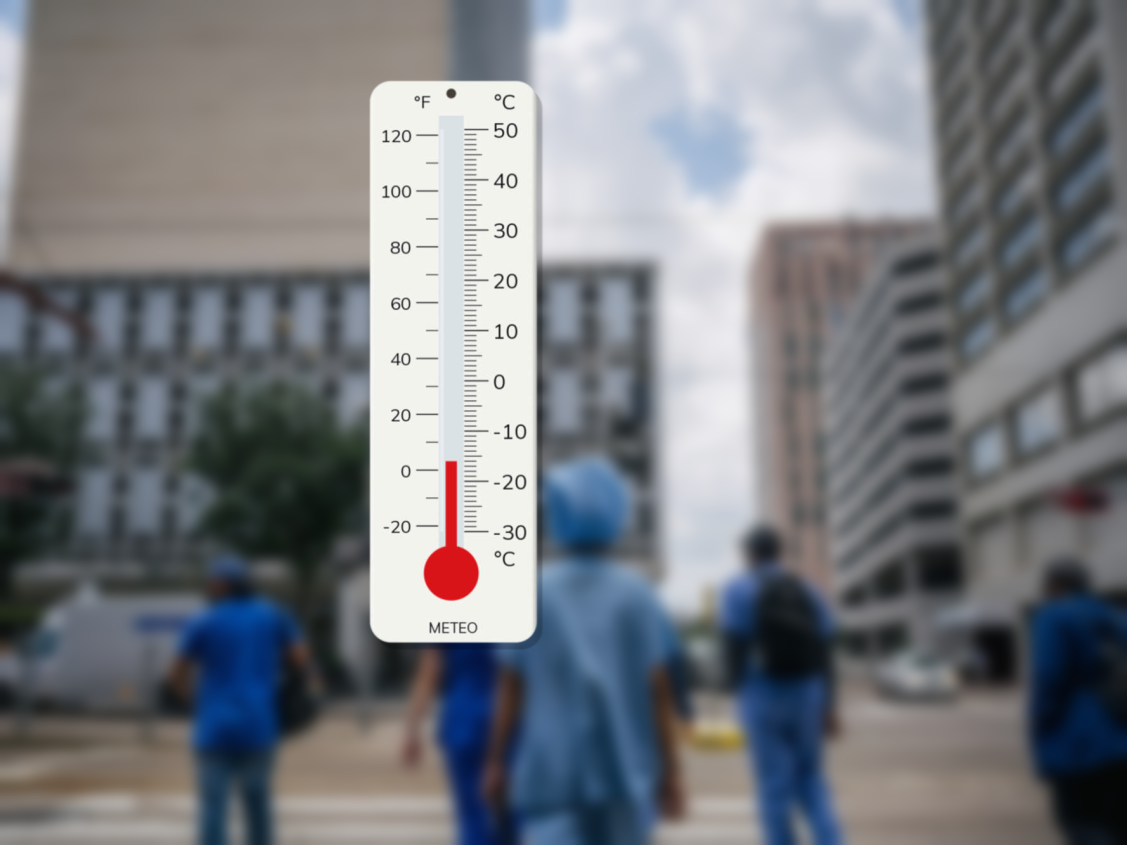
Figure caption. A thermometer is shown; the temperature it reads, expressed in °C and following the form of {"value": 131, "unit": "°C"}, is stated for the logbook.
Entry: {"value": -16, "unit": "°C"}
